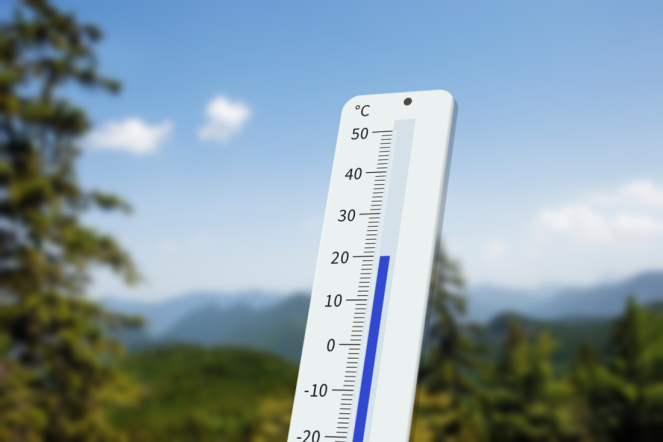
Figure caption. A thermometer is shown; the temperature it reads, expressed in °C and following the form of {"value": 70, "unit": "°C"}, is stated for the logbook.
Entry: {"value": 20, "unit": "°C"}
